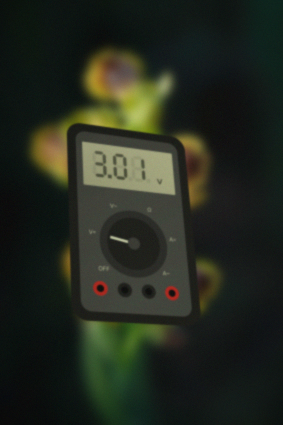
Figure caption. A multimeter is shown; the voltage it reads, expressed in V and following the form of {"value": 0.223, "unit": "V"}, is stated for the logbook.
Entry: {"value": 3.01, "unit": "V"}
